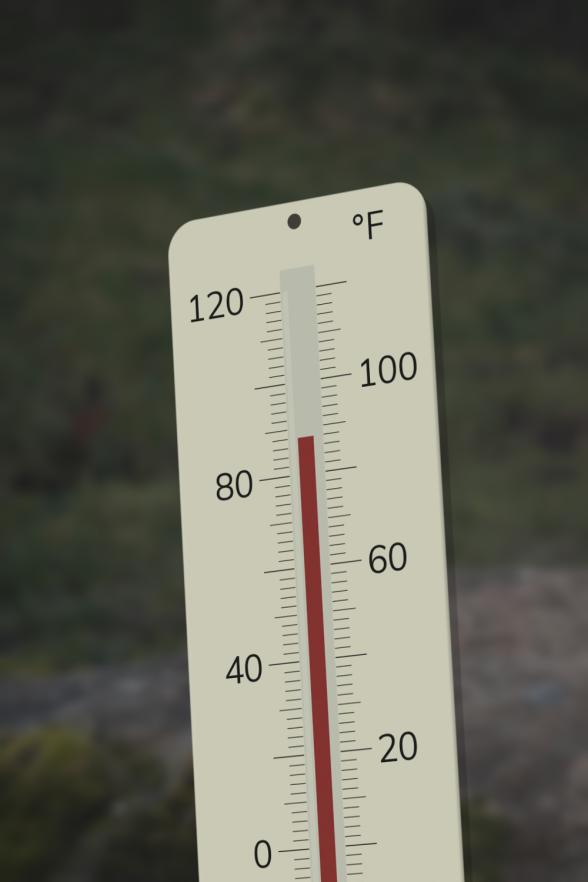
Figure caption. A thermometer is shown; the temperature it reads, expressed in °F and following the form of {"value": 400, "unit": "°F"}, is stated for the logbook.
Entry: {"value": 88, "unit": "°F"}
